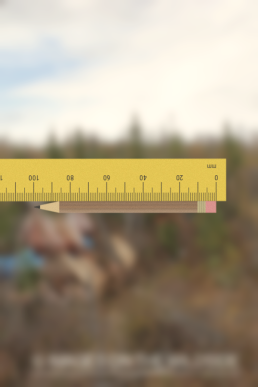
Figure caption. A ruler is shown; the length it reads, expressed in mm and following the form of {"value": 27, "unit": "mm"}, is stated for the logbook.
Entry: {"value": 100, "unit": "mm"}
